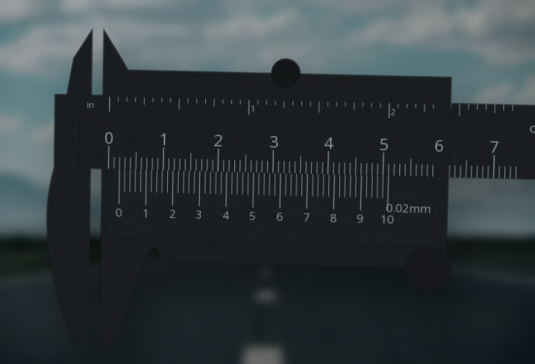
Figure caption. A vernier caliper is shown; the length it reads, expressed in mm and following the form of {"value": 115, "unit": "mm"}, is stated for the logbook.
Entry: {"value": 2.0, "unit": "mm"}
